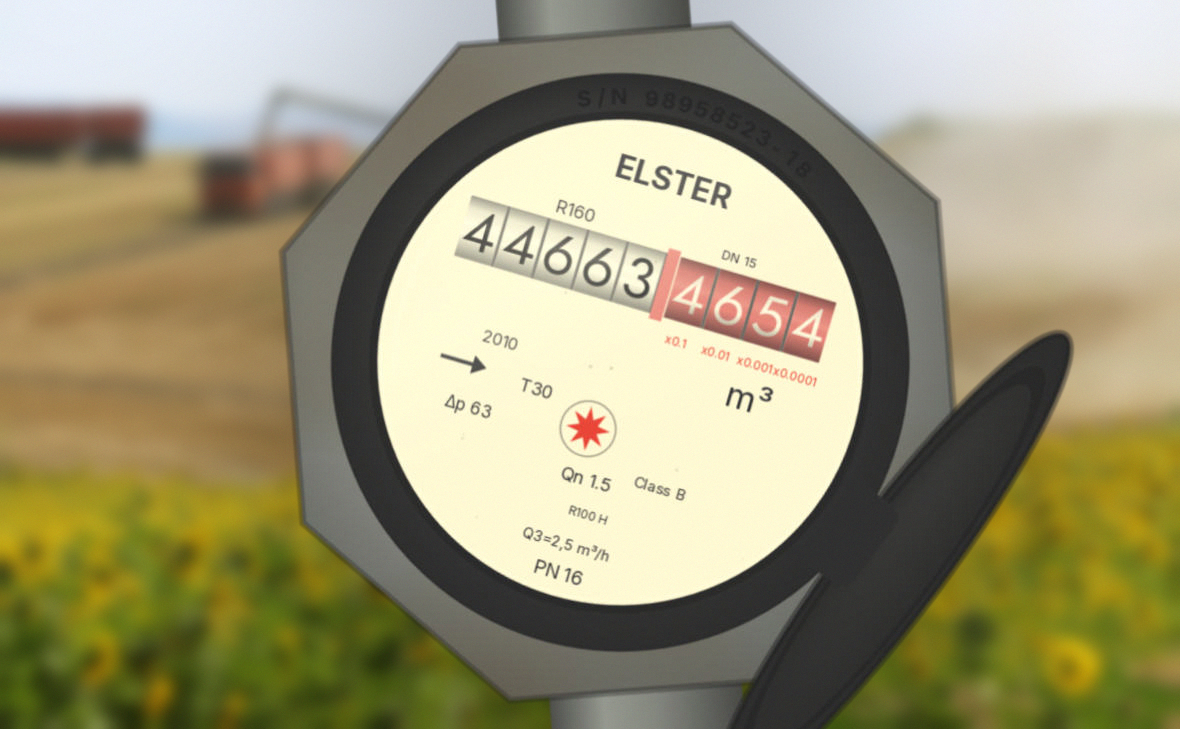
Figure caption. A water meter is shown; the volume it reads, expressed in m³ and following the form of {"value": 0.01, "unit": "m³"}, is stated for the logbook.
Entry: {"value": 44663.4654, "unit": "m³"}
